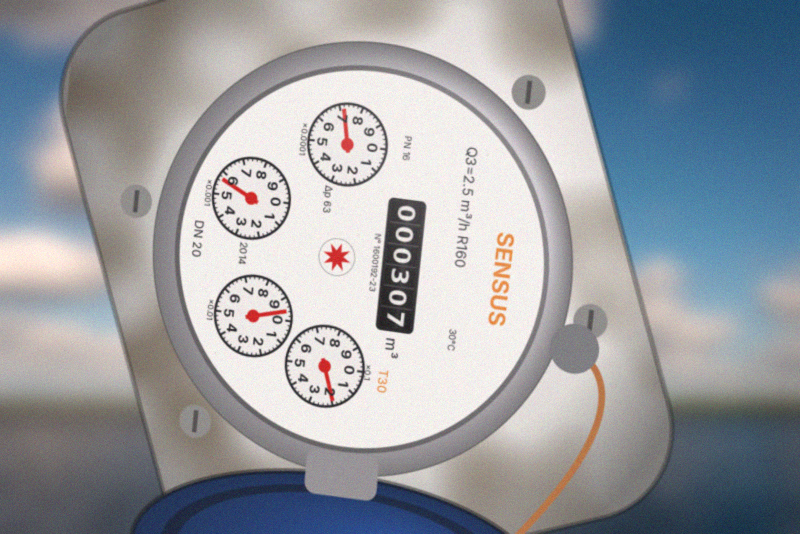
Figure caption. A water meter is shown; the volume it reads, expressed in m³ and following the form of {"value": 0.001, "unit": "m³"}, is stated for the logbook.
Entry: {"value": 307.1957, "unit": "m³"}
